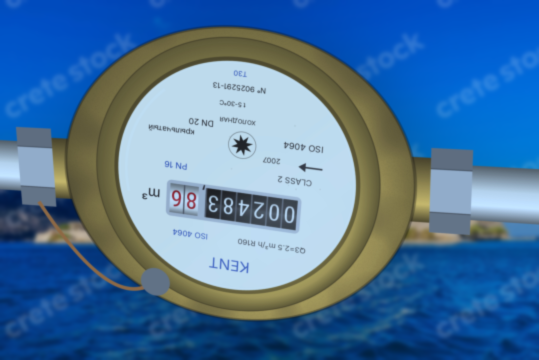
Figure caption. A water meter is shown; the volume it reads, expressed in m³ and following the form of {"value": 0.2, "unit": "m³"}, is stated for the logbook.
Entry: {"value": 2483.86, "unit": "m³"}
